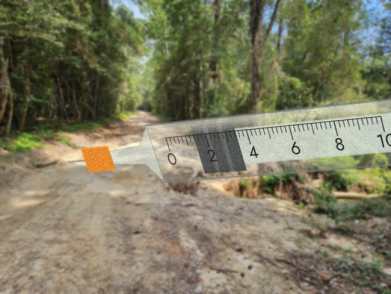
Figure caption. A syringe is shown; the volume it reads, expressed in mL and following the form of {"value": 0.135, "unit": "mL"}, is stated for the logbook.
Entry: {"value": 1.4, "unit": "mL"}
